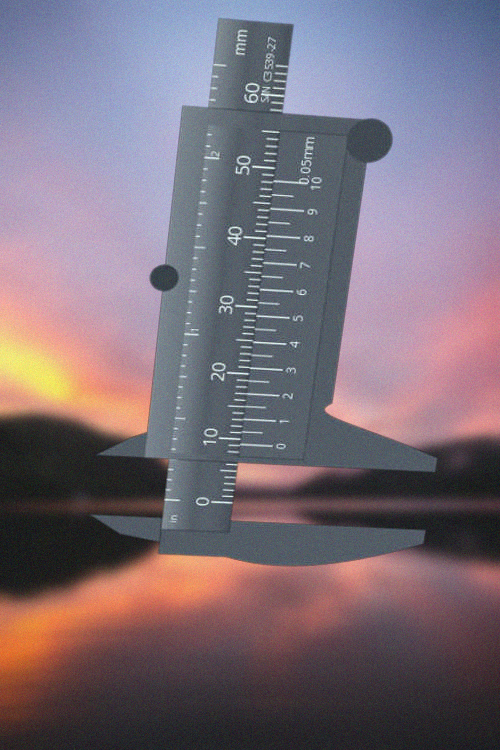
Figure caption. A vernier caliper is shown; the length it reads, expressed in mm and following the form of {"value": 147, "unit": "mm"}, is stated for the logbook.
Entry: {"value": 9.2, "unit": "mm"}
